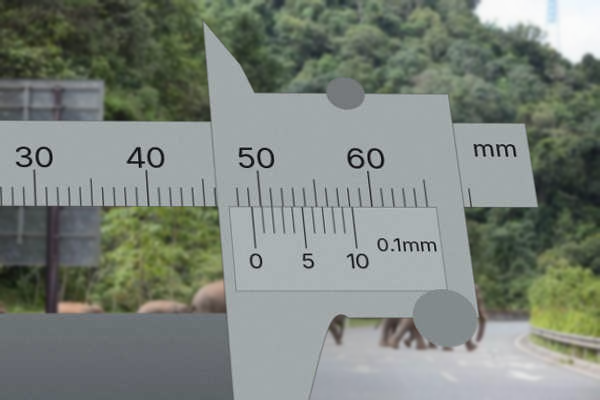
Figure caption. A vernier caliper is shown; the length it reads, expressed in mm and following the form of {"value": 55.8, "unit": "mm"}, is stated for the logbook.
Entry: {"value": 49.2, "unit": "mm"}
